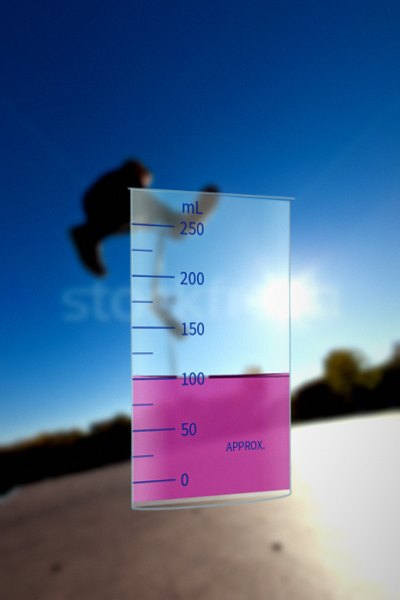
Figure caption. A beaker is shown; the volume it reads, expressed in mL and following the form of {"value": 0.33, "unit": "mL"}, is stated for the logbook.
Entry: {"value": 100, "unit": "mL"}
